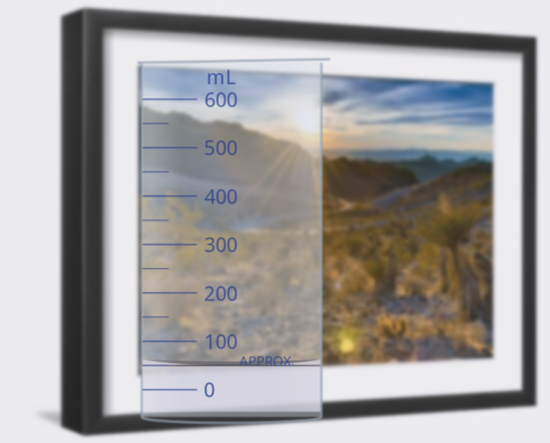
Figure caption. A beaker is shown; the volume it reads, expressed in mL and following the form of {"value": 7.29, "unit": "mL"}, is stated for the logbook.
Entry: {"value": 50, "unit": "mL"}
